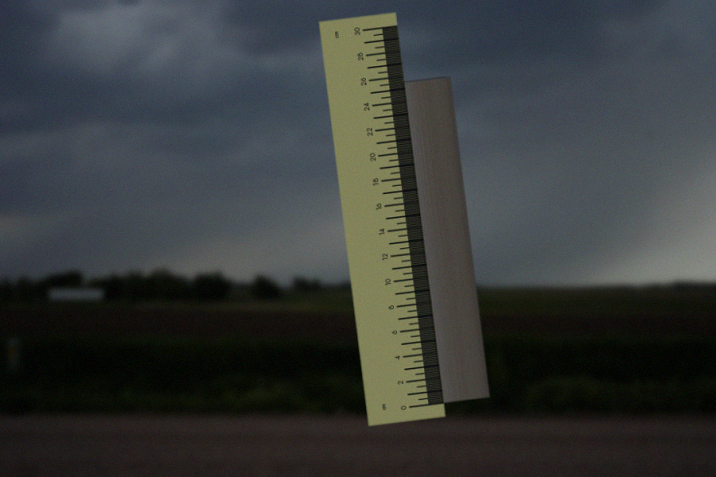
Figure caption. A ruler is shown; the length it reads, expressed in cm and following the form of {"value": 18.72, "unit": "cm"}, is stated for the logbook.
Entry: {"value": 25.5, "unit": "cm"}
